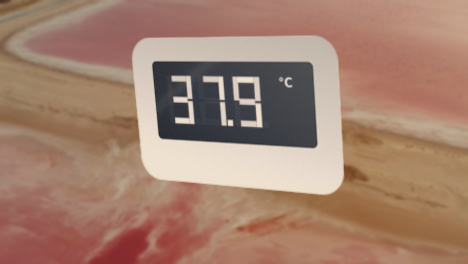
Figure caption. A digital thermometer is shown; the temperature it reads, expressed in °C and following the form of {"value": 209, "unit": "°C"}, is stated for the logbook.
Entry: {"value": 37.9, "unit": "°C"}
